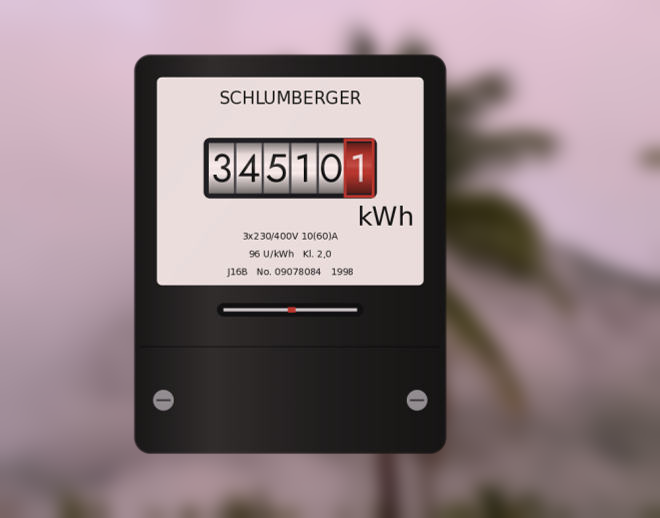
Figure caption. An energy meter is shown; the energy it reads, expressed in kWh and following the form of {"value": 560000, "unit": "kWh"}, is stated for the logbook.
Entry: {"value": 34510.1, "unit": "kWh"}
